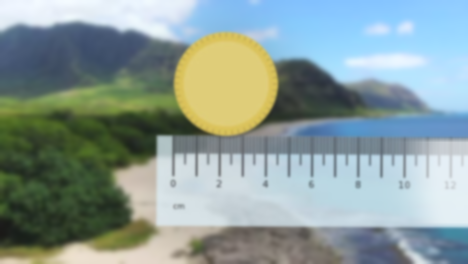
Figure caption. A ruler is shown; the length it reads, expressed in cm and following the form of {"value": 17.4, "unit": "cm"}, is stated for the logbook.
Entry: {"value": 4.5, "unit": "cm"}
